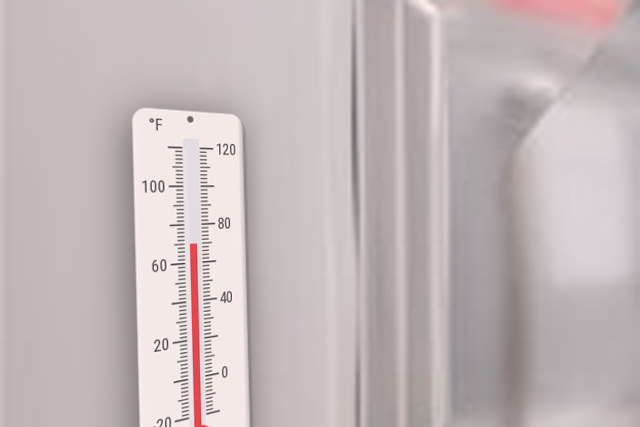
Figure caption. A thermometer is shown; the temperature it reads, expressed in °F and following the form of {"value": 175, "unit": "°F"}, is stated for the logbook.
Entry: {"value": 70, "unit": "°F"}
